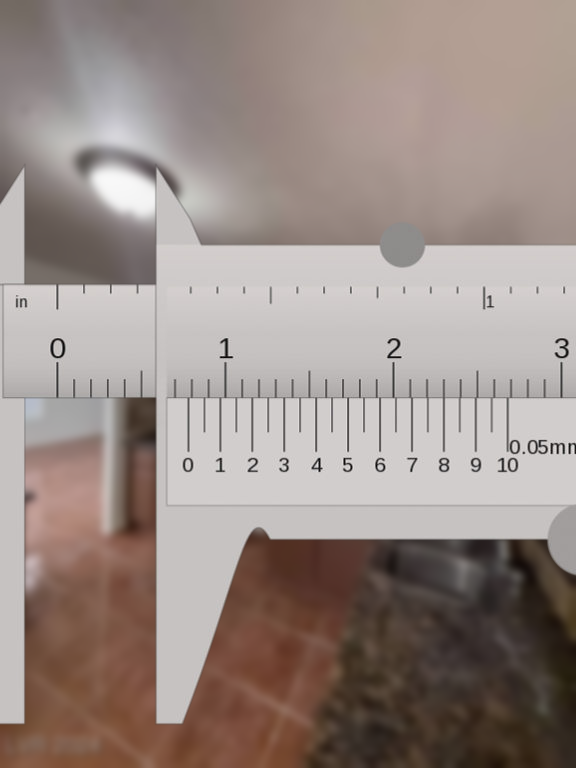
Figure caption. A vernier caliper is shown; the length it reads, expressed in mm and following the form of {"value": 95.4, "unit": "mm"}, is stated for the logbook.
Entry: {"value": 7.8, "unit": "mm"}
